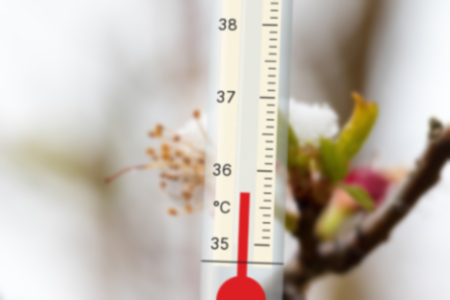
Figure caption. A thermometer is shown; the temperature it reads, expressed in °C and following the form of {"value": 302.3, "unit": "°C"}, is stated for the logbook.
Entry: {"value": 35.7, "unit": "°C"}
